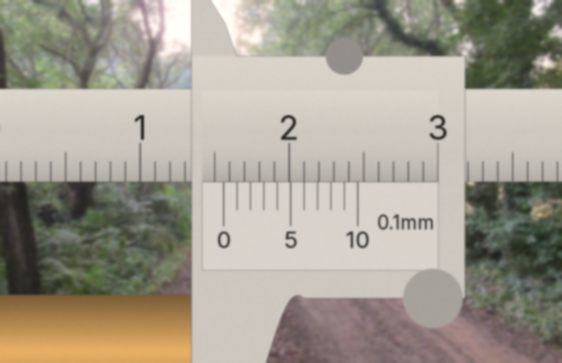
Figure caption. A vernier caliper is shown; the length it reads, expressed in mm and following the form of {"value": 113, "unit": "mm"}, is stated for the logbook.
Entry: {"value": 15.6, "unit": "mm"}
